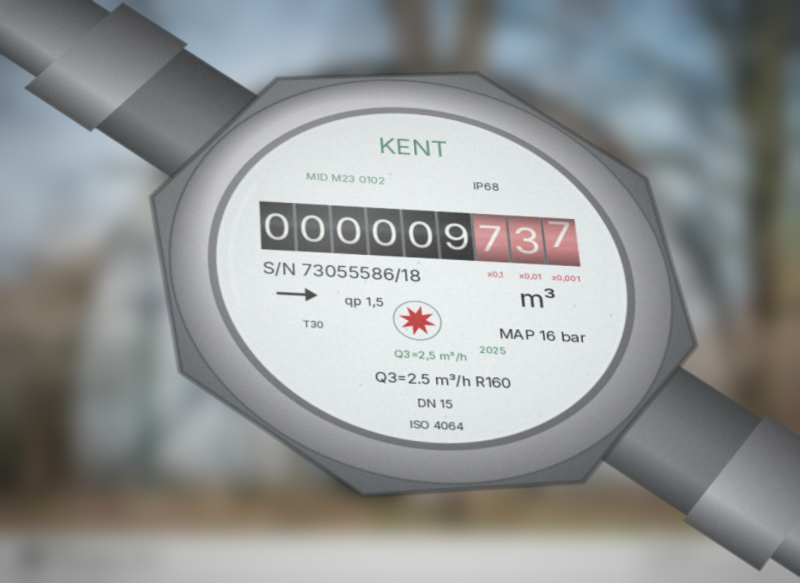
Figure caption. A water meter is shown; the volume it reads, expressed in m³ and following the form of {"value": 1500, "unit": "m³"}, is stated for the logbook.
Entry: {"value": 9.737, "unit": "m³"}
